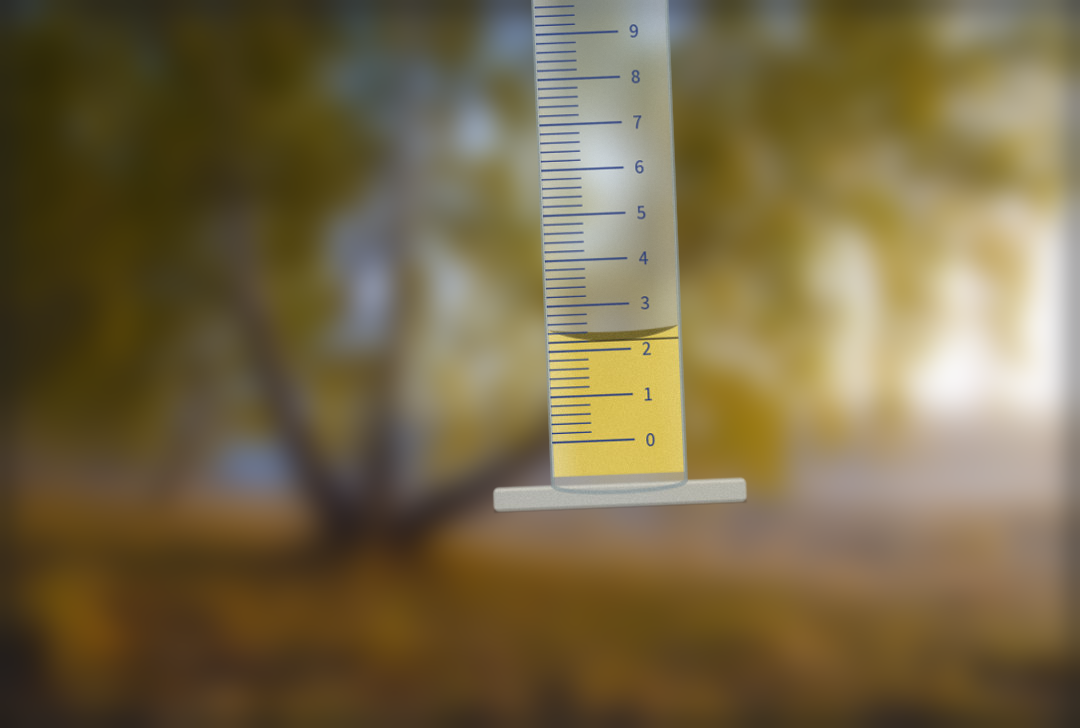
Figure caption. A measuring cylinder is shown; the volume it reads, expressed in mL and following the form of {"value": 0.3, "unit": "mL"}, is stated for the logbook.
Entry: {"value": 2.2, "unit": "mL"}
